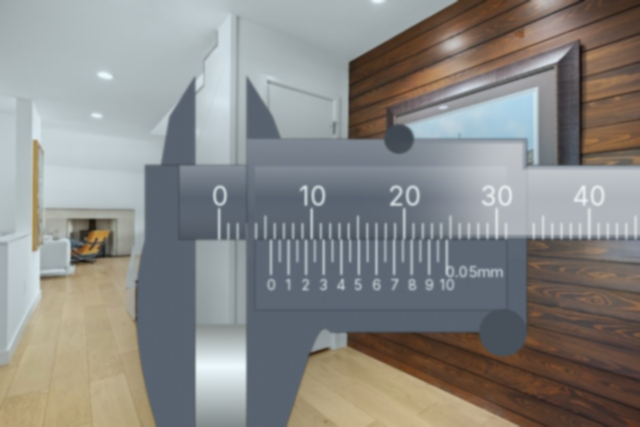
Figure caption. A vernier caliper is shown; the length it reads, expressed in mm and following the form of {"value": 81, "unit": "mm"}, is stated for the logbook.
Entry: {"value": 5.6, "unit": "mm"}
